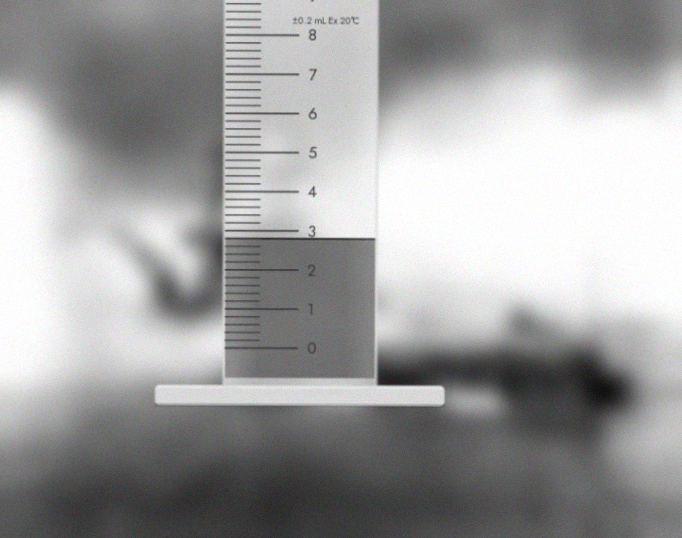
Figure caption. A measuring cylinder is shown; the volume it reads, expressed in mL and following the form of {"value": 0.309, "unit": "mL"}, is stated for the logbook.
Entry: {"value": 2.8, "unit": "mL"}
